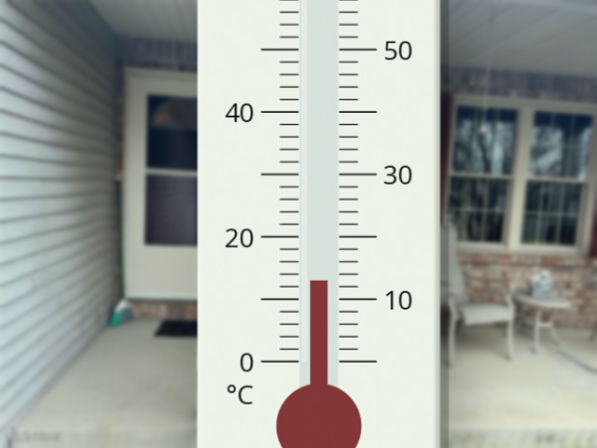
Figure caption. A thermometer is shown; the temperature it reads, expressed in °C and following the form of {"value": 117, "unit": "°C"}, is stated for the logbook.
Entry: {"value": 13, "unit": "°C"}
